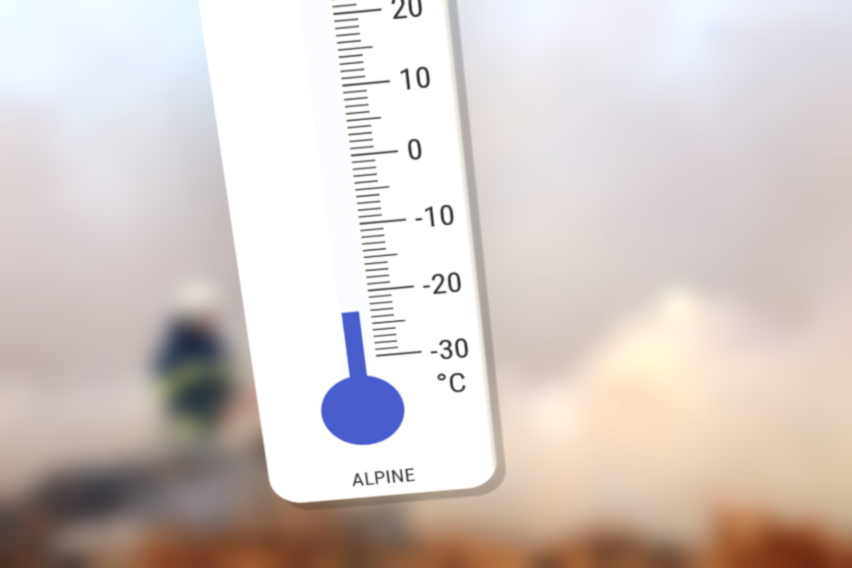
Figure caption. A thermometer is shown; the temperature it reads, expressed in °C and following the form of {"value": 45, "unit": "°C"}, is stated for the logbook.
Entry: {"value": -23, "unit": "°C"}
